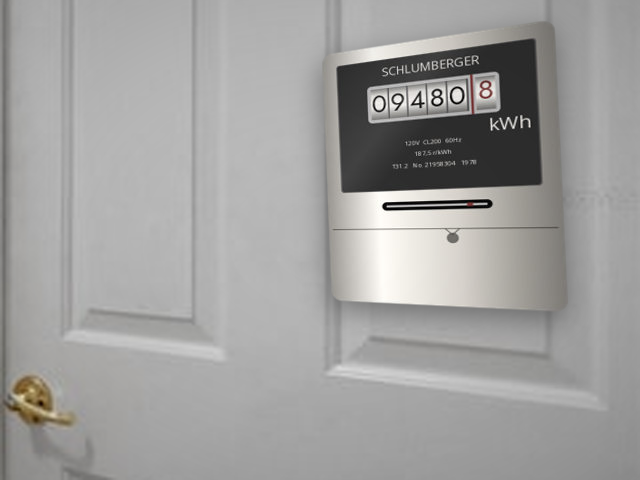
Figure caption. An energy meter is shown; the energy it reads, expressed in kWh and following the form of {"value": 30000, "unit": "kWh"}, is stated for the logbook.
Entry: {"value": 9480.8, "unit": "kWh"}
